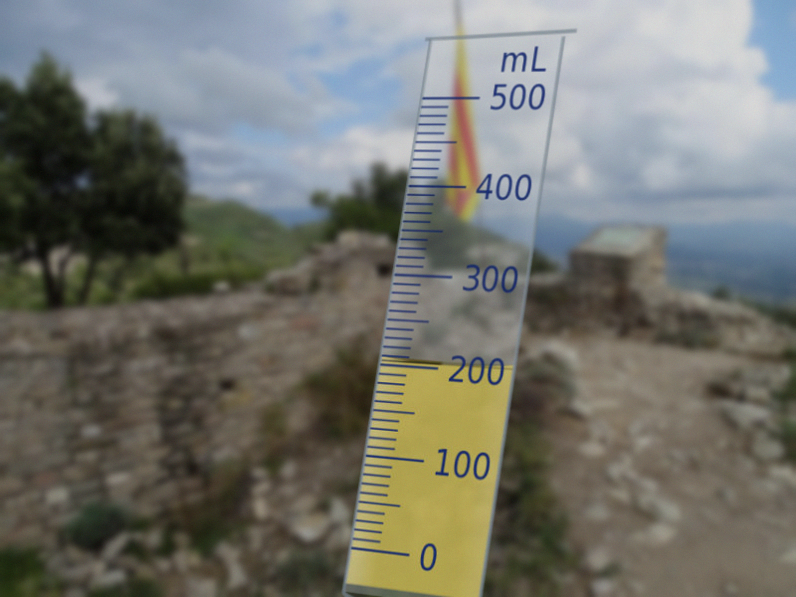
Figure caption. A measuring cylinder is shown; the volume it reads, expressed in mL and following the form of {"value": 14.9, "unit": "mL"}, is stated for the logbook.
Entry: {"value": 205, "unit": "mL"}
